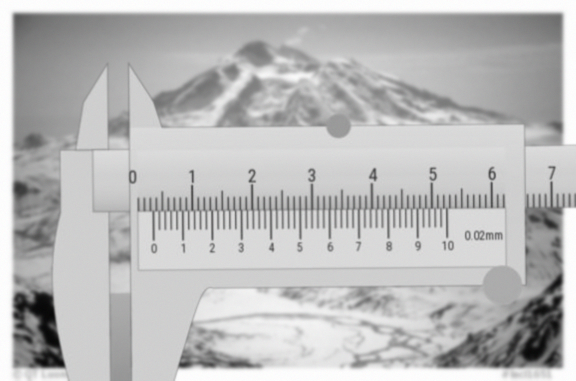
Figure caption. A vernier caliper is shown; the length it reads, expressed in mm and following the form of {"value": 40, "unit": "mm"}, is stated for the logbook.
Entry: {"value": 3.5, "unit": "mm"}
